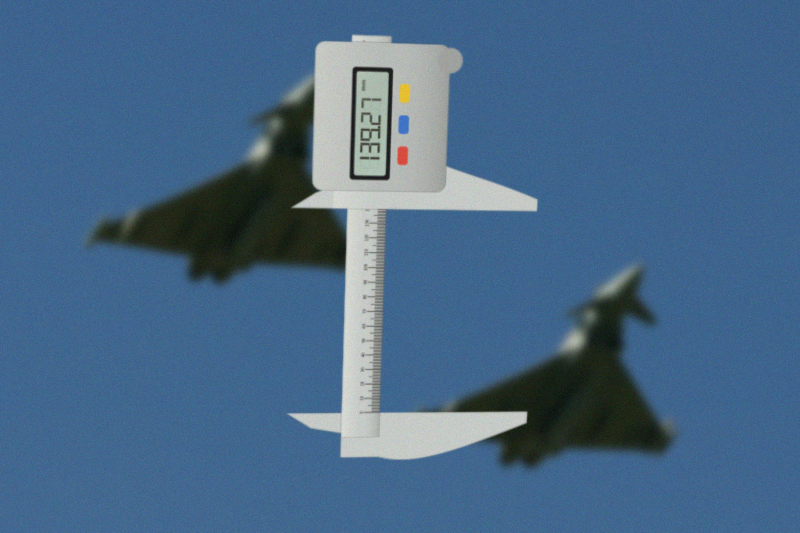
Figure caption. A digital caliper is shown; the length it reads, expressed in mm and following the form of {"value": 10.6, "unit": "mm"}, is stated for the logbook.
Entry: {"value": 139.27, "unit": "mm"}
